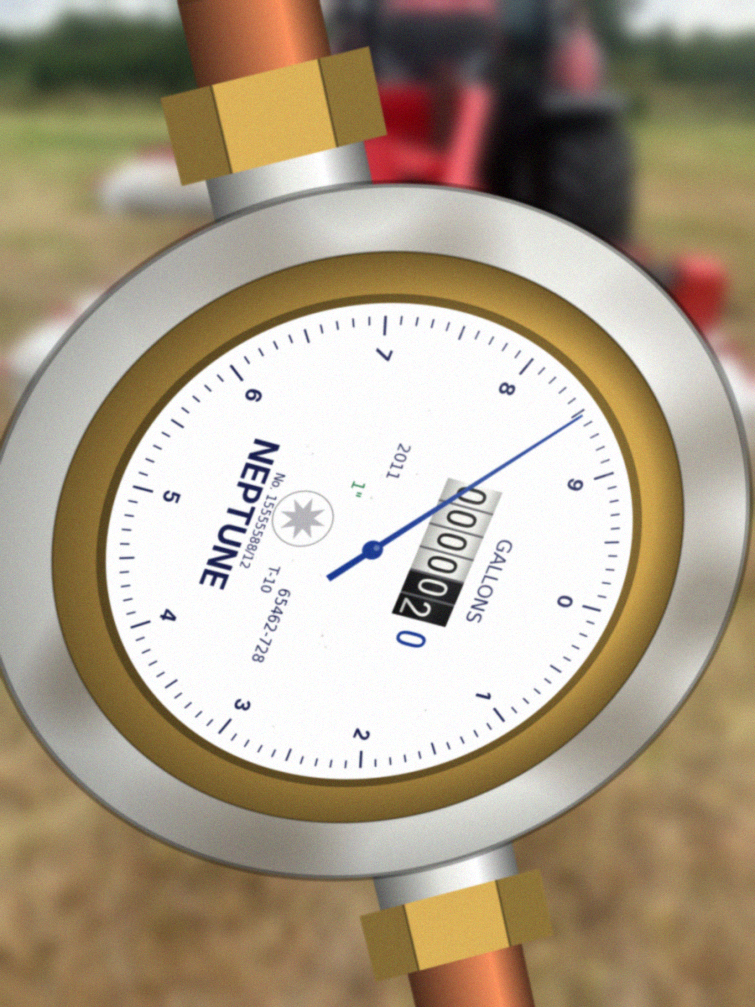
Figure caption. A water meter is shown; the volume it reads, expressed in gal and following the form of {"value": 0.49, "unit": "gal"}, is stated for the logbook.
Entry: {"value": 18.5, "unit": "gal"}
